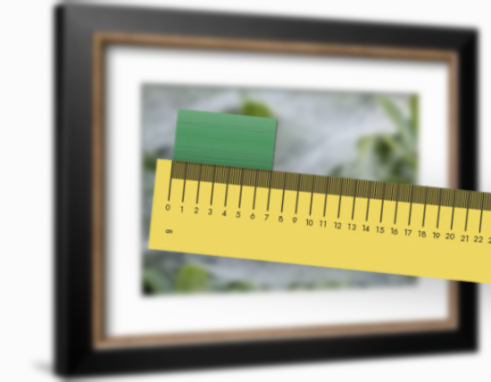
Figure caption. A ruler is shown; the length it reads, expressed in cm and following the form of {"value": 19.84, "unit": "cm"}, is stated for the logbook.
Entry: {"value": 7, "unit": "cm"}
